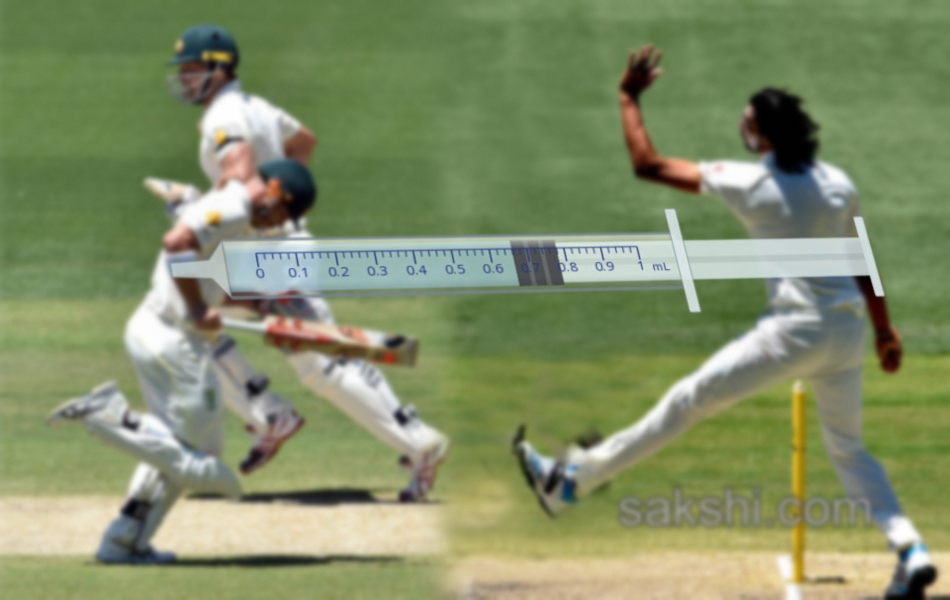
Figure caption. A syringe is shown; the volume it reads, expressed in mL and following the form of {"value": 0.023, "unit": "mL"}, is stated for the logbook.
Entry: {"value": 0.66, "unit": "mL"}
